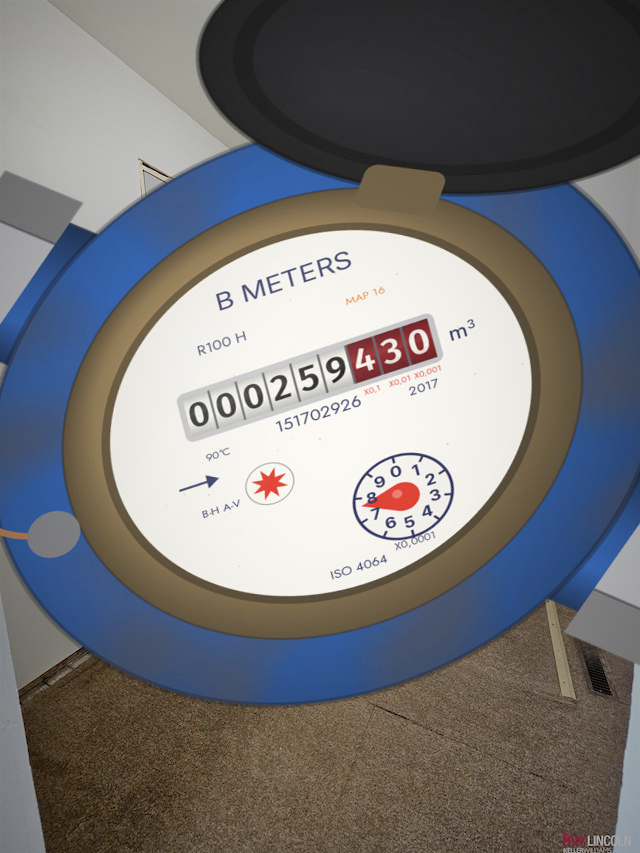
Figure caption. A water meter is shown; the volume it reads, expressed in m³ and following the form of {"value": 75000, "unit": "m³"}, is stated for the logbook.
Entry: {"value": 259.4307, "unit": "m³"}
